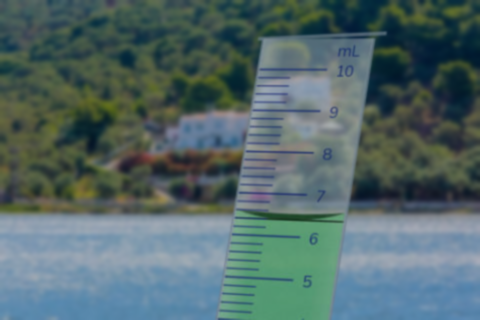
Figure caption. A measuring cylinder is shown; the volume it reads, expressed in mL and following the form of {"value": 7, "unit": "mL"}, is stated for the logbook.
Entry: {"value": 6.4, "unit": "mL"}
